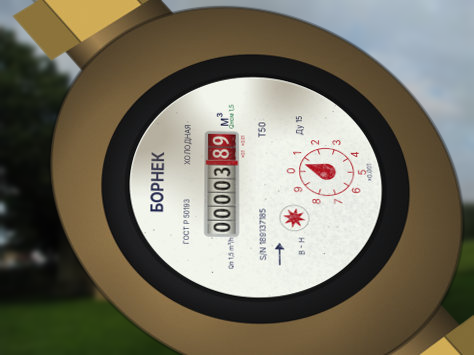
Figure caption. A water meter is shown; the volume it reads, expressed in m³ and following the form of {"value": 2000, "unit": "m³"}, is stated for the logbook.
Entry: {"value": 3.890, "unit": "m³"}
